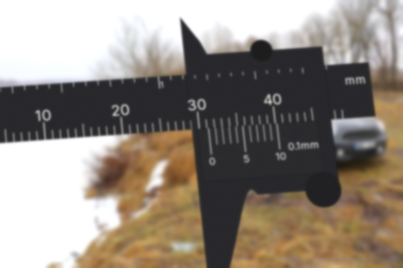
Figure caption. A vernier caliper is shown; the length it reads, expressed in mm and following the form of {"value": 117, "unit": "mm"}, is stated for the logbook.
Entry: {"value": 31.2, "unit": "mm"}
